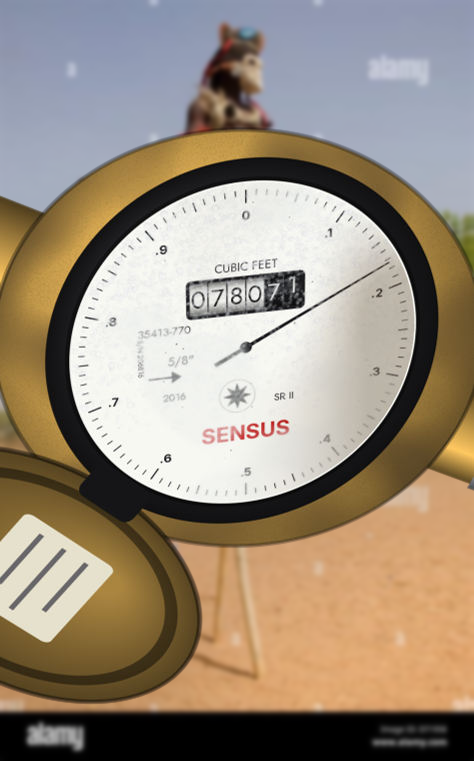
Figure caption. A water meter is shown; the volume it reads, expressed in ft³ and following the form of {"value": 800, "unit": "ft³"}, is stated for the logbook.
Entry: {"value": 78071.17, "unit": "ft³"}
